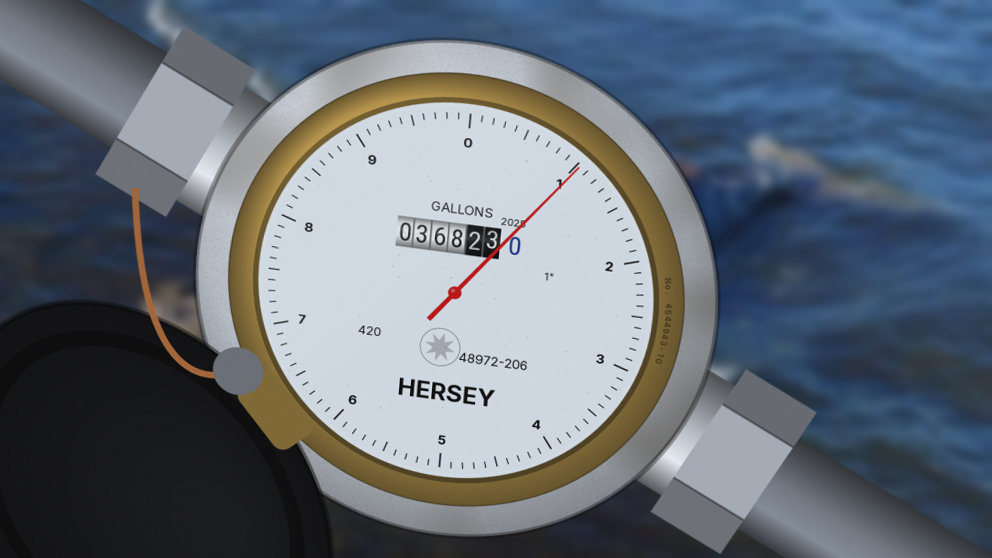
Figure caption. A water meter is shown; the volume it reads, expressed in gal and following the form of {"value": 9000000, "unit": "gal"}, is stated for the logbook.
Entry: {"value": 368231.0, "unit": "gal"}
